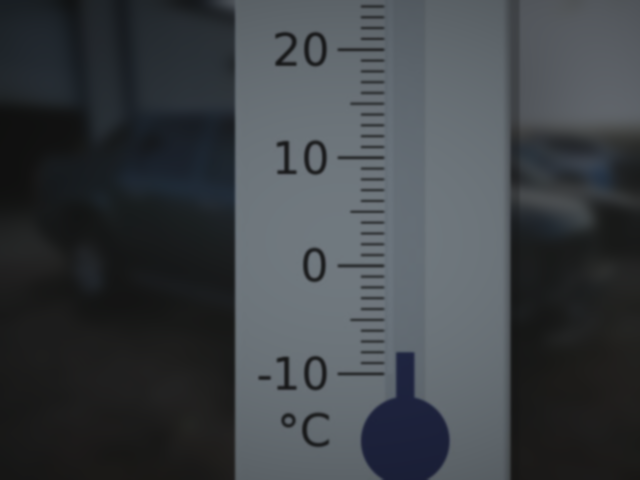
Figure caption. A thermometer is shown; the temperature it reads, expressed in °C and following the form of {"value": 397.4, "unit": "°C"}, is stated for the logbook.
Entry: {"value": -8, "unit": "°C"}
